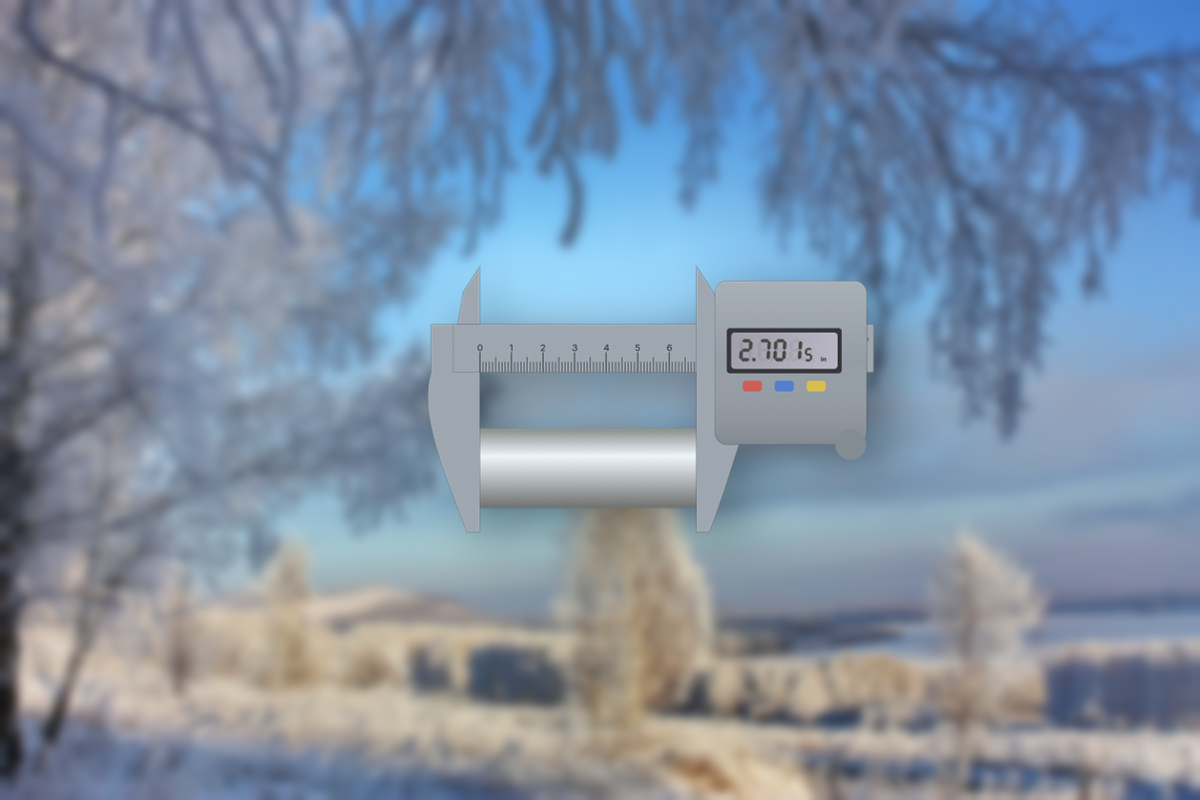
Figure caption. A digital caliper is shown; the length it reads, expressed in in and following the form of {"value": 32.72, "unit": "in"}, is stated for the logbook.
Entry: {"value": 2.7015, "unit": "in"}
